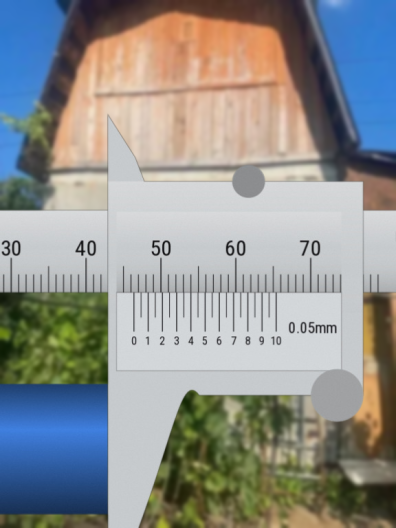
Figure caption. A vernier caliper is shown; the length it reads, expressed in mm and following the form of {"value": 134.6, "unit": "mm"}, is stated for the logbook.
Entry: {"value": 46.4, "unit": "mm"}
